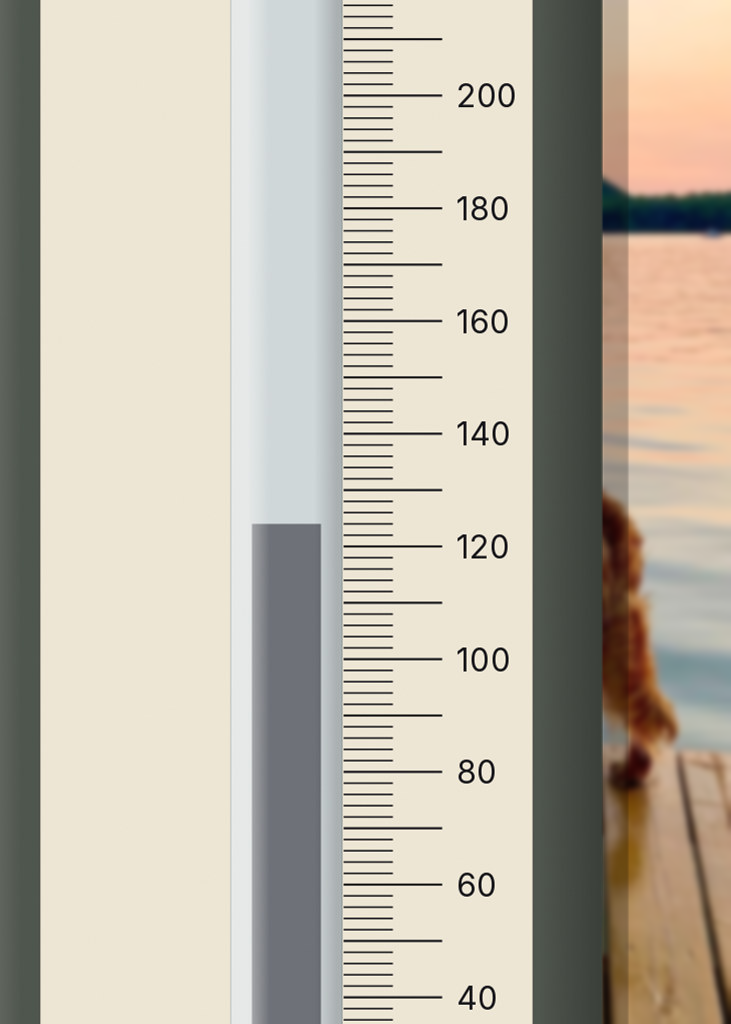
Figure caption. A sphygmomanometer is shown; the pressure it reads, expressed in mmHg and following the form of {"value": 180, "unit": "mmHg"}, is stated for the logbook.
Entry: {"value": 124, "unit": "mmHg"}
